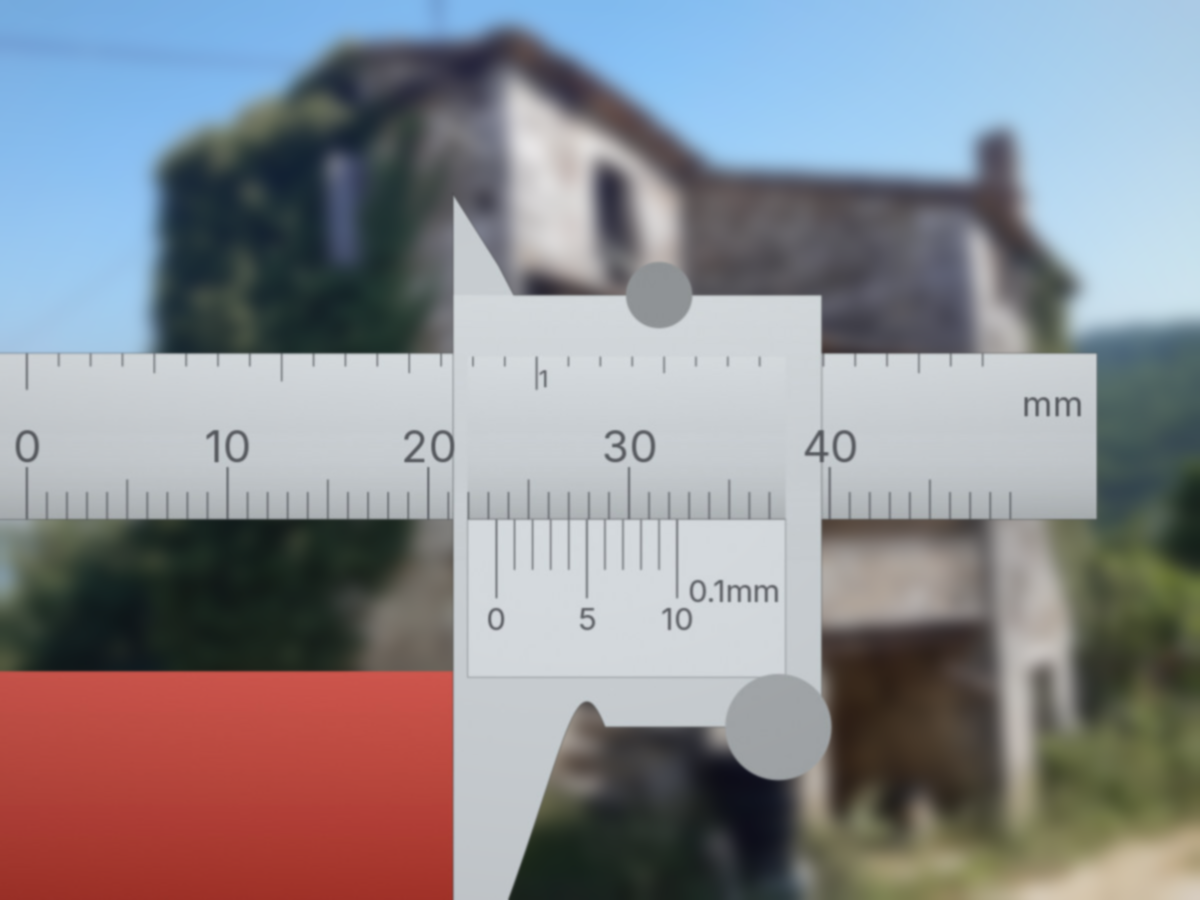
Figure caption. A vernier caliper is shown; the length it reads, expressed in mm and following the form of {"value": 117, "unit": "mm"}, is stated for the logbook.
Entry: {"value": 23.4, "unit": "mm"}
